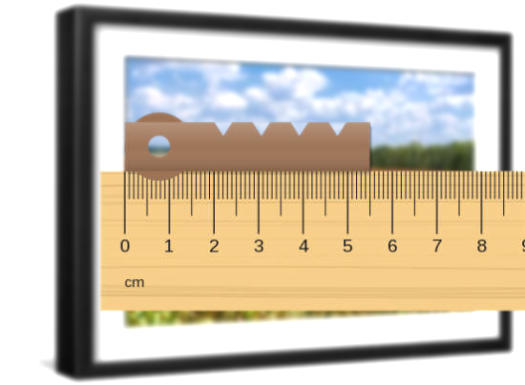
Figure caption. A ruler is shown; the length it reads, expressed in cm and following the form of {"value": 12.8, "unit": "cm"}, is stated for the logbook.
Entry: {"value": 5.5, "unit": "cm"}
